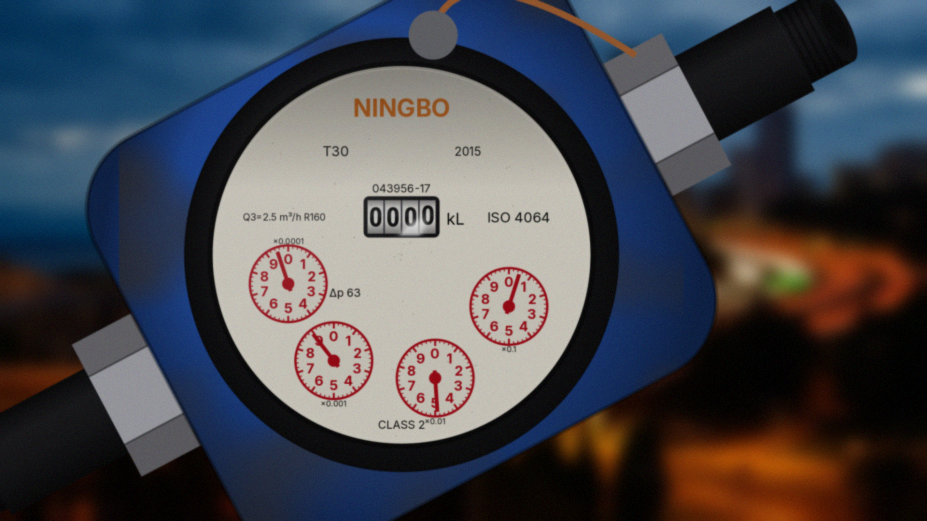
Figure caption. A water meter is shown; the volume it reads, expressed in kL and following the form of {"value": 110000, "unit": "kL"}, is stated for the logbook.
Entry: {"value": 0.0489, "unit": "kL"}
